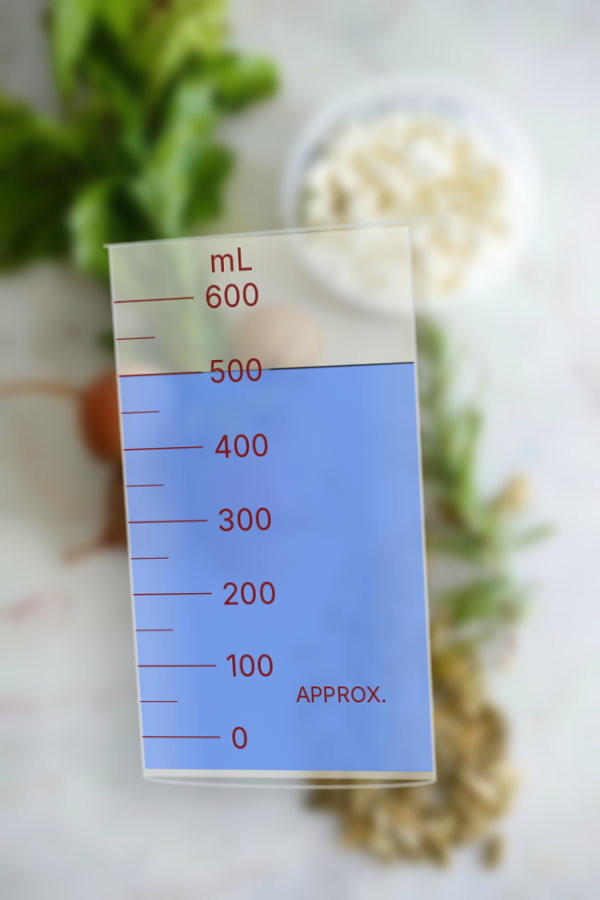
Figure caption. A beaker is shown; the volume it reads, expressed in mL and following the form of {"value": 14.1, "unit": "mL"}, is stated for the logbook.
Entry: {"value": 500, "unit": "mL"}
